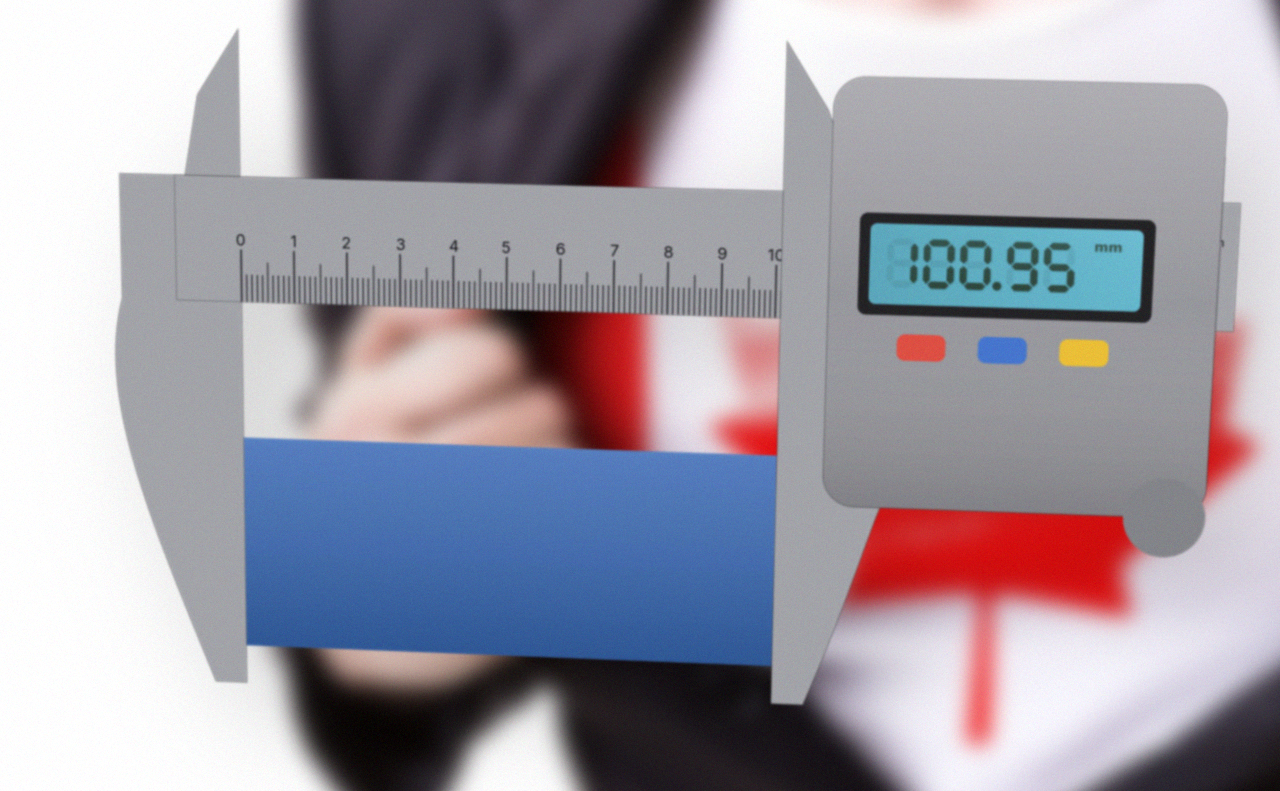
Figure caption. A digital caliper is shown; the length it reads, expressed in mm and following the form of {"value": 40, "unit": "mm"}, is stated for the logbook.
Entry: {"value": 100.95, "unit": "mm"}
